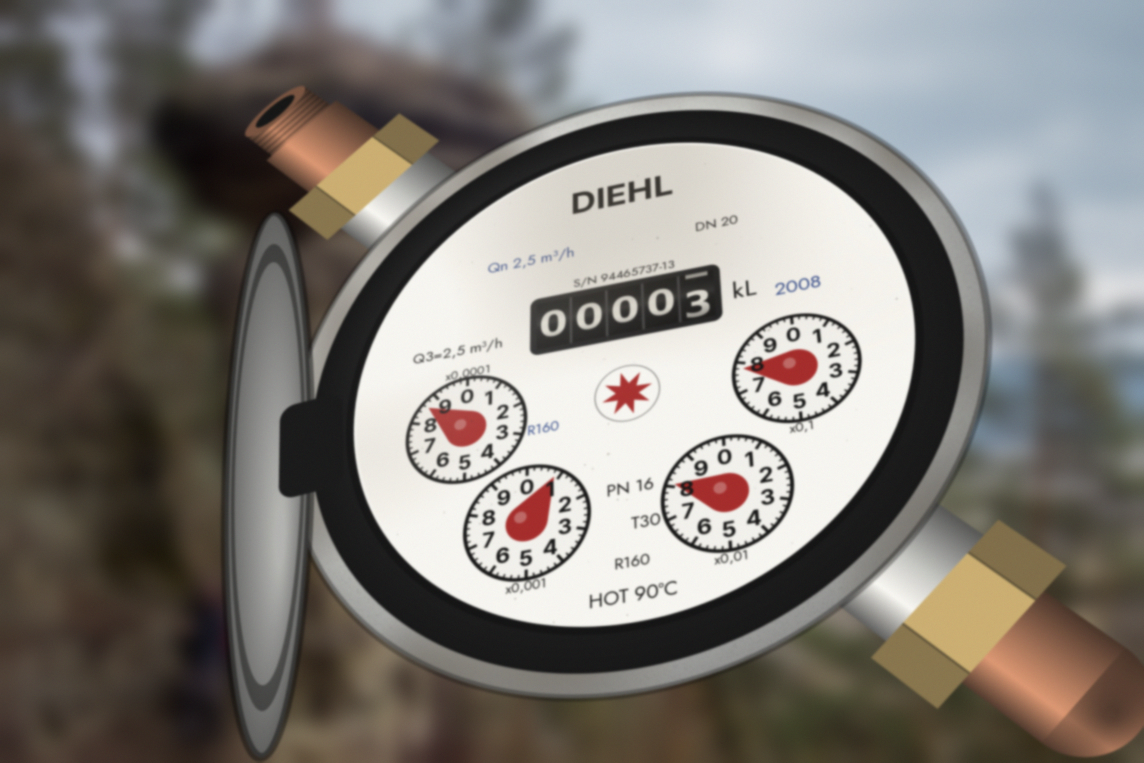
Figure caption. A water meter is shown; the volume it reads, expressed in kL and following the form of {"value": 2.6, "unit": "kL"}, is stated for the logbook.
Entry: {"value": 2.7808, "unit": "kL"}
